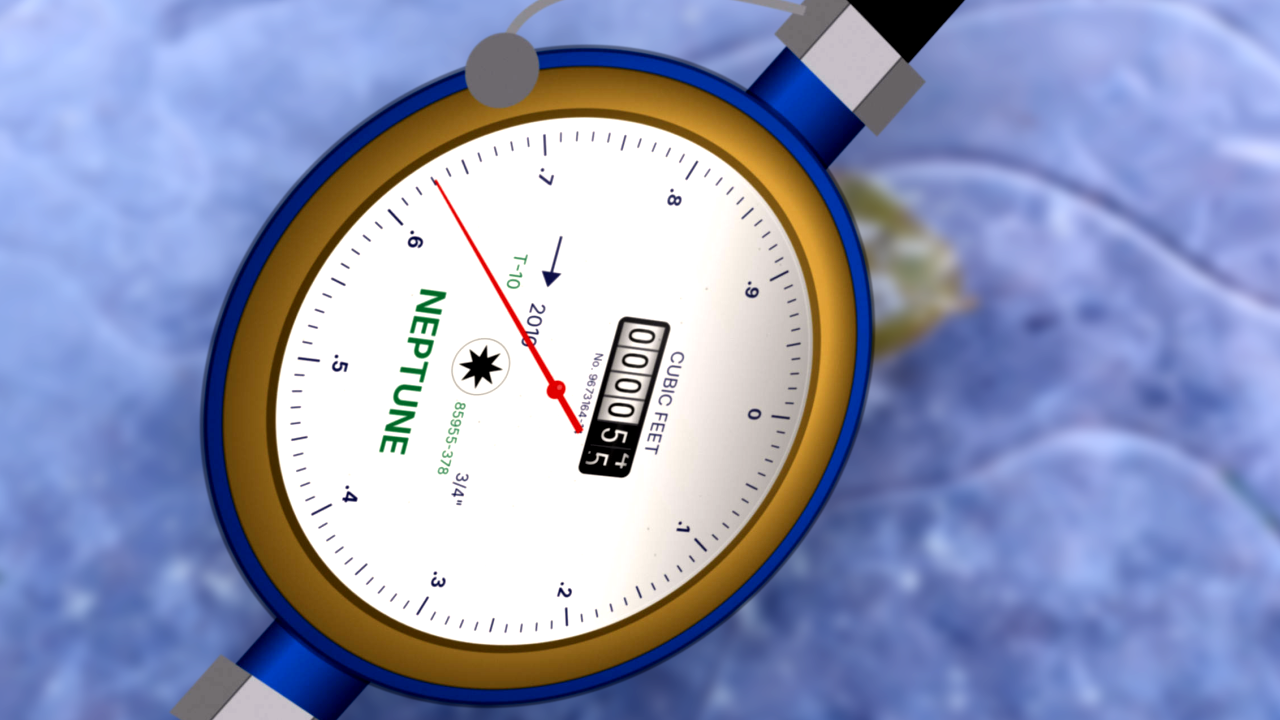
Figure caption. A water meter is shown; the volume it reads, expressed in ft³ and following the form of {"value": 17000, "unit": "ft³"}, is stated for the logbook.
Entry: {"value": 54.63, "unit": "ft³"}
